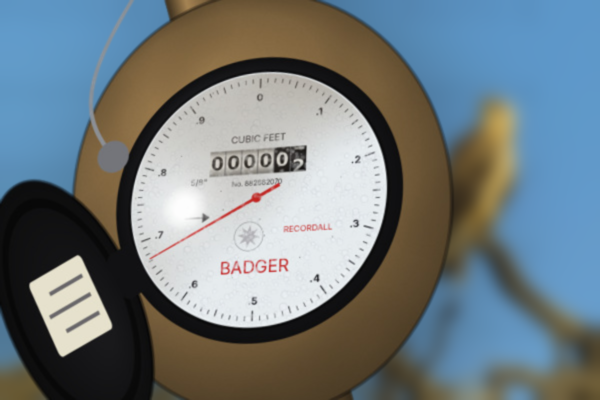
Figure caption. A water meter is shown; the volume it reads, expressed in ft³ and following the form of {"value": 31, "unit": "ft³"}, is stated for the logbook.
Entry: {"value": 1.67, "unit": "ft³"}
